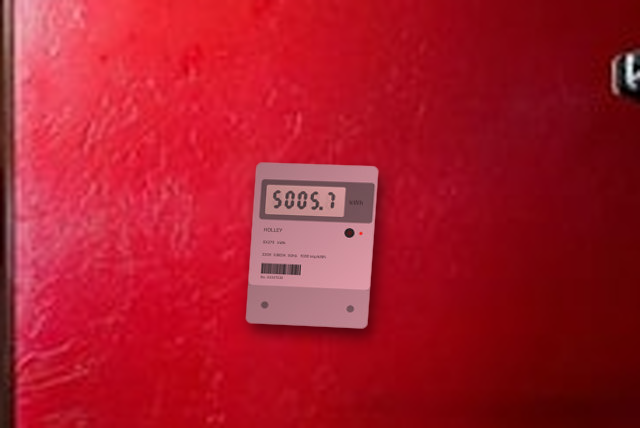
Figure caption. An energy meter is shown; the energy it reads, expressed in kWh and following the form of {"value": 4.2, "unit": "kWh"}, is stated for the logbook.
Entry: {"value": 5005.7, "unit": "kWh"}
